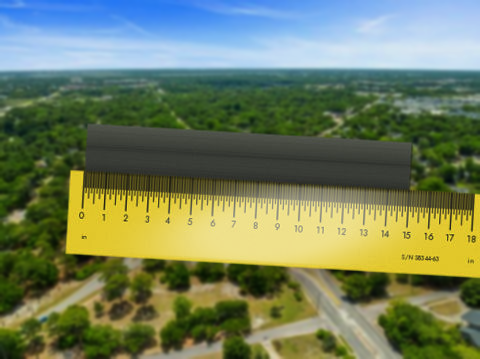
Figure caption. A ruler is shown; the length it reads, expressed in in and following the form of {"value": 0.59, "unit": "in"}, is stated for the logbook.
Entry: {"value": 15, "unit": "in"}
